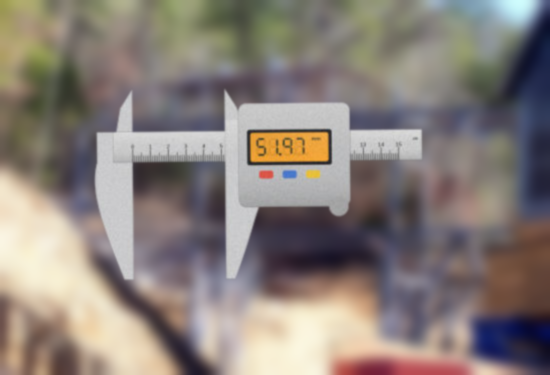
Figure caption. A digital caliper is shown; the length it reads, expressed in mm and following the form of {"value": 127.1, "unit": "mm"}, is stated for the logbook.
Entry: {"value": 51.97, "unit": "mm"}
